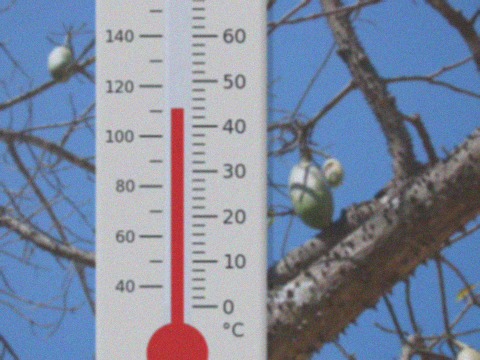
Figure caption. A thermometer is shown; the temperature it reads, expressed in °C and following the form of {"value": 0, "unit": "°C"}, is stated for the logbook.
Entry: {"value": 44, "unit": "°C"}
